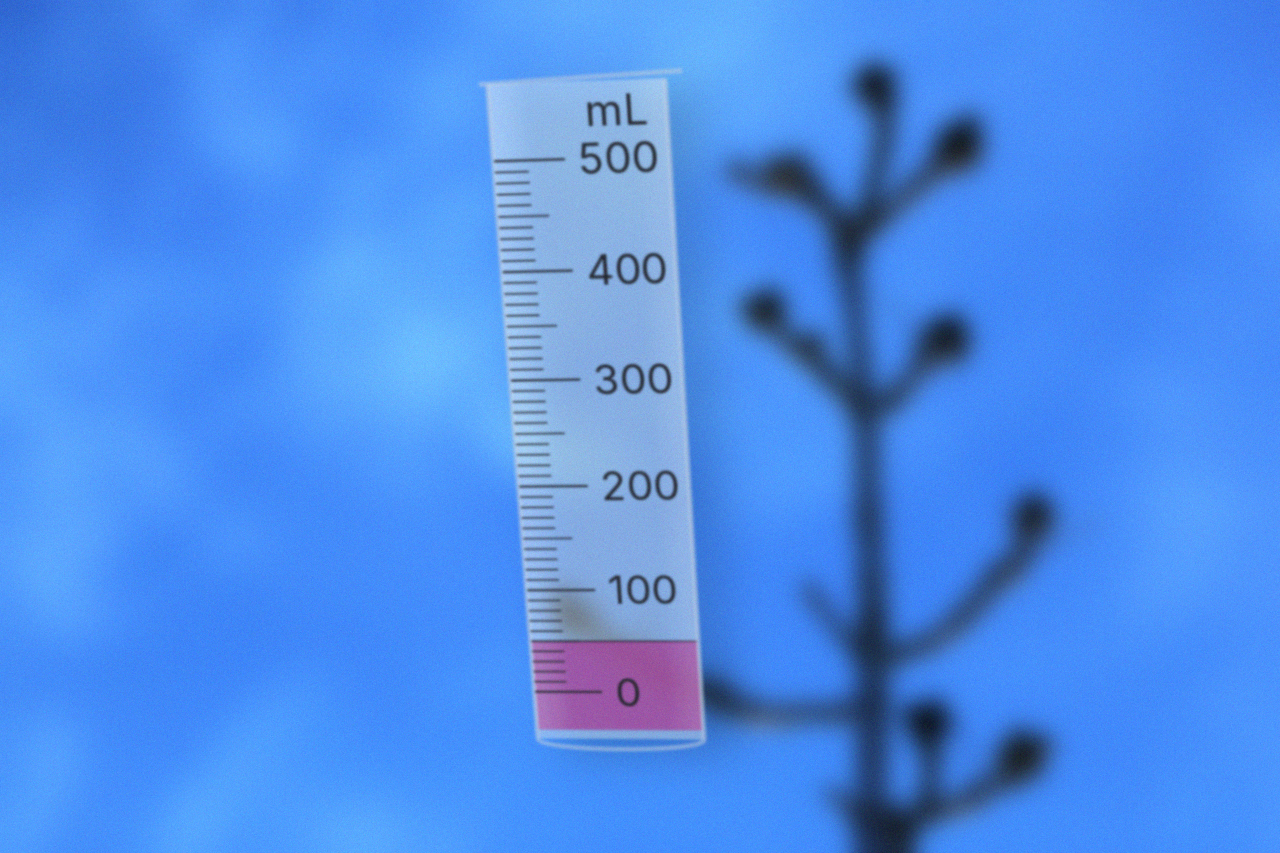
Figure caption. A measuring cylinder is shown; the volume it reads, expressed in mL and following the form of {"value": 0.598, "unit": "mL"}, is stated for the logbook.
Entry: {"value": 50, "unit": "mL"}
